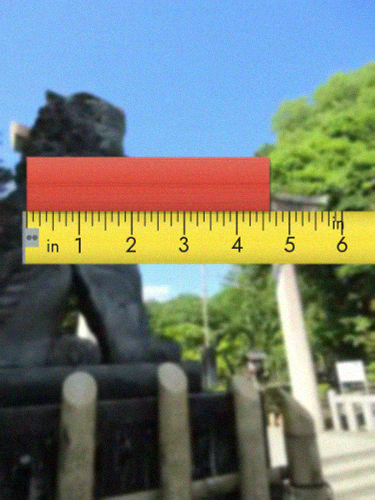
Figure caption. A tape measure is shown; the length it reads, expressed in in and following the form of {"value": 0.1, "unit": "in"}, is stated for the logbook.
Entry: {"value": 4.625, "unit": "in"}
